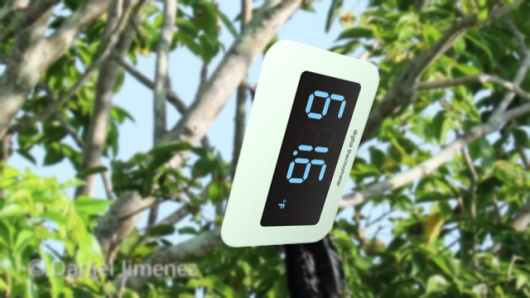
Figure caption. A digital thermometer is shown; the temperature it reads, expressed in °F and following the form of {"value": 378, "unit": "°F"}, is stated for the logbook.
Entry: {"value": 61.6, "unit": "°F"}
